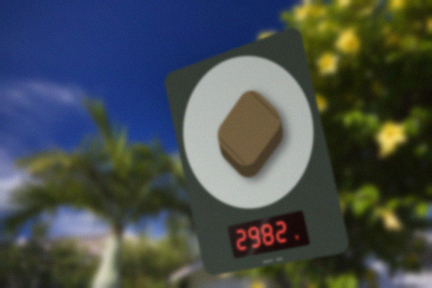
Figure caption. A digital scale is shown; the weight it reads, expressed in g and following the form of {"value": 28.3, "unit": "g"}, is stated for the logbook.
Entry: {"value": 2982, "unit": "g"}
